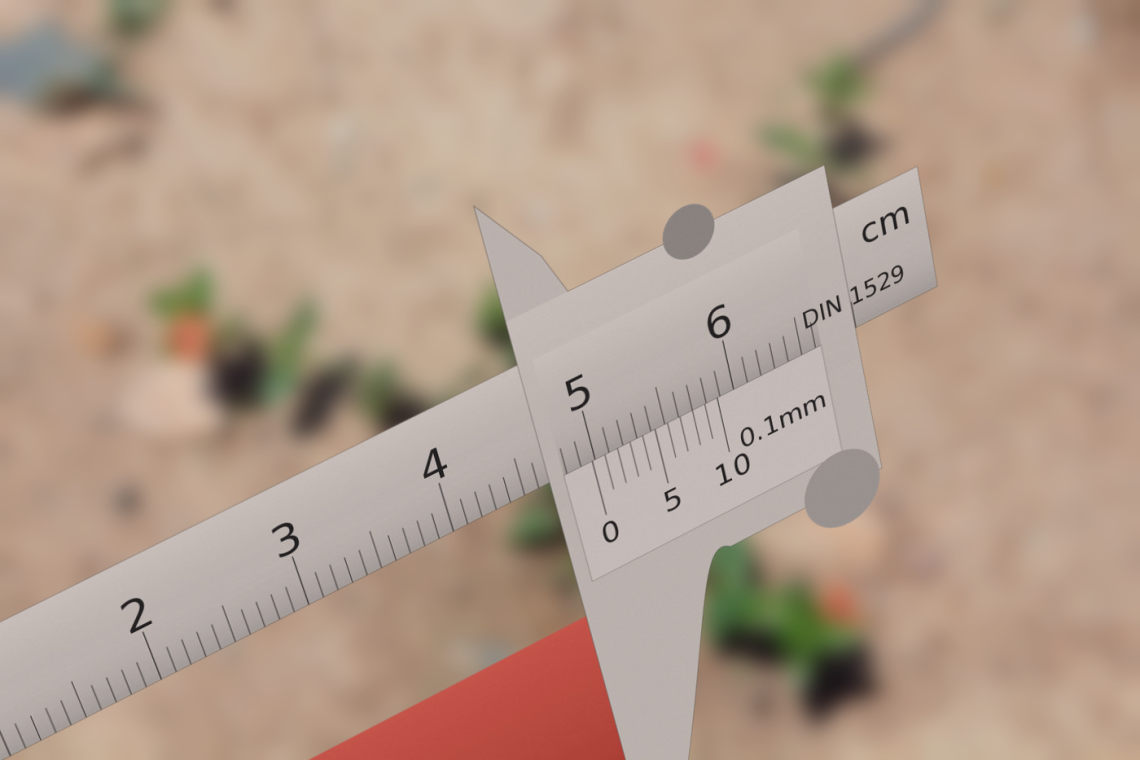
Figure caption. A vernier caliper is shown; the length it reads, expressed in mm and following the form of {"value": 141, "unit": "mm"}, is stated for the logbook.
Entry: {"value": 49.8, "unit": "mm"}
